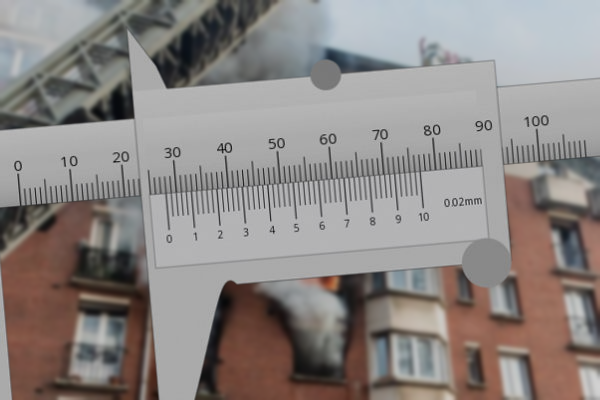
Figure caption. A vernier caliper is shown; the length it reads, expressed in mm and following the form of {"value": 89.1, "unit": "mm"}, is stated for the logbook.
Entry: {"value": 28.0, "unit": "mm"}
